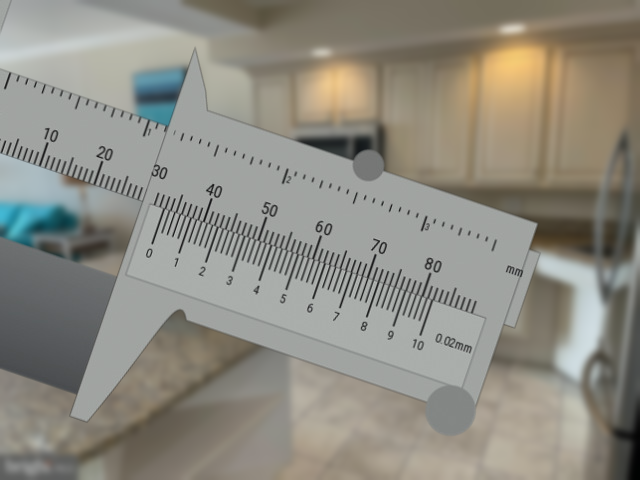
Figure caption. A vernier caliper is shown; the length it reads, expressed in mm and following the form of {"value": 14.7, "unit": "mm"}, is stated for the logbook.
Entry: {"value": 32.8, "unit": "mm"}
